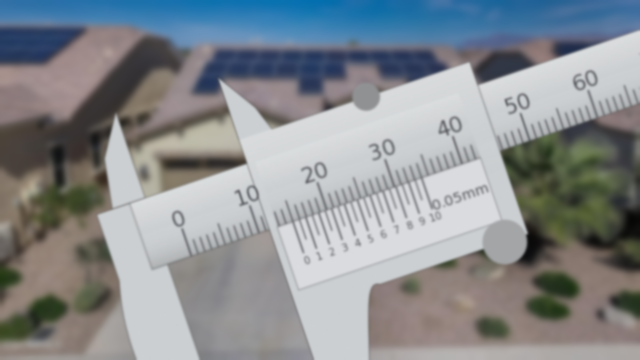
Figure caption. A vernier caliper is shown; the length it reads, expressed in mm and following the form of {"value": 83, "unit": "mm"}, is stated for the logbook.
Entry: {"value": 15.0, "unit": "mm"}
